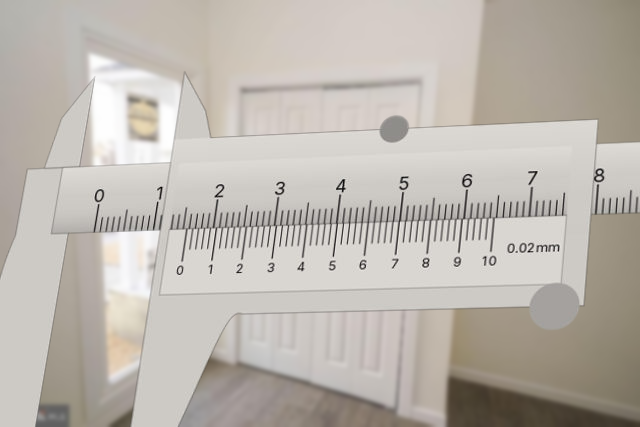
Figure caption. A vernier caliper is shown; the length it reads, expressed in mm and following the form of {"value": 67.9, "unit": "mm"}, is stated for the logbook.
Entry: {"value": 15.6, "unit": "mm"}
